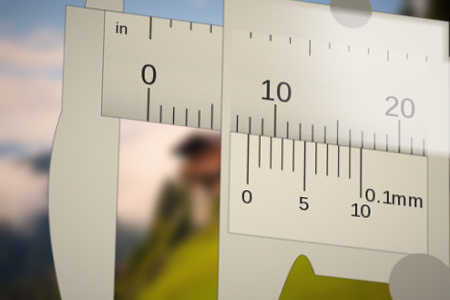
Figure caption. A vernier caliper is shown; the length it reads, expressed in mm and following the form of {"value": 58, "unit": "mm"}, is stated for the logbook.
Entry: {"value": 7.9, "unit": "mm"}
